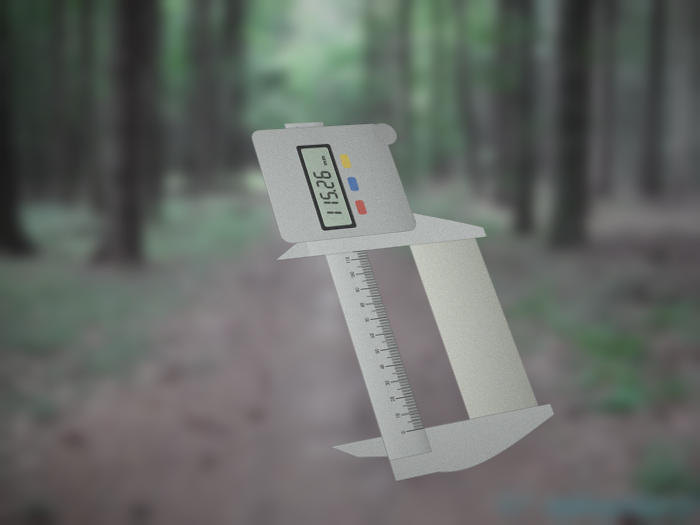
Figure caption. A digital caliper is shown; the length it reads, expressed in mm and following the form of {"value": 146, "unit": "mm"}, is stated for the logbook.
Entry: {"value": 115.26, "unit": "mm"}
